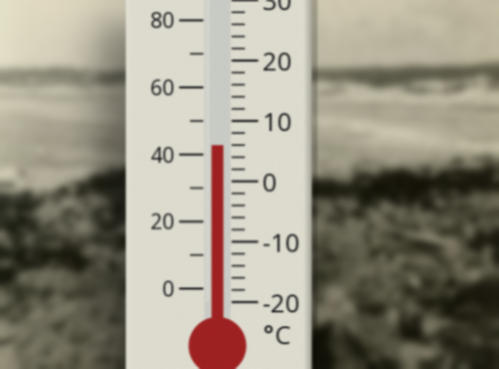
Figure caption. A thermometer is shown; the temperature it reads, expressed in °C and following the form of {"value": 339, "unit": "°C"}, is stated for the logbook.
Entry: {"value": 6, "unit": "°C"}
